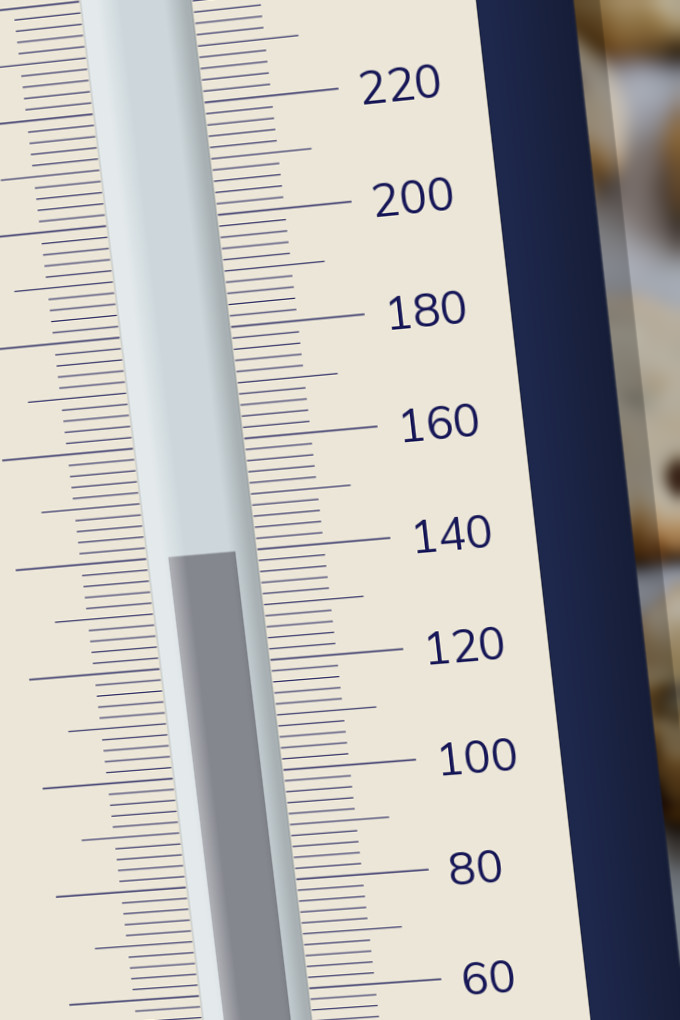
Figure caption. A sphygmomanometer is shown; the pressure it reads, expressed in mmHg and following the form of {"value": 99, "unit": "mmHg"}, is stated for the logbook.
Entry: {"value": 140, "unit": "mmHg"}
